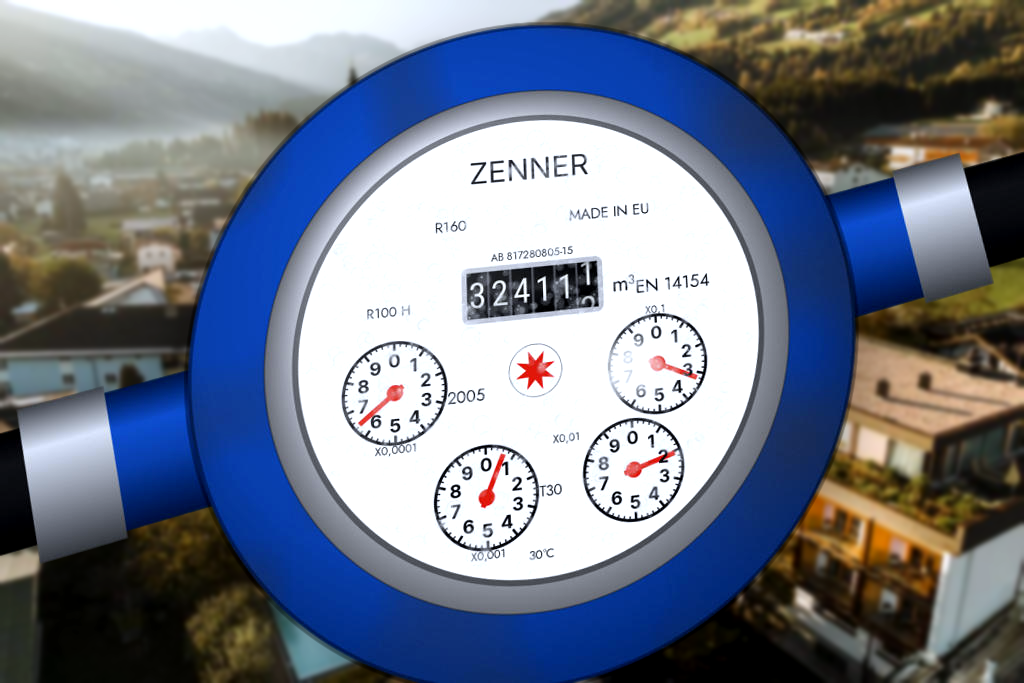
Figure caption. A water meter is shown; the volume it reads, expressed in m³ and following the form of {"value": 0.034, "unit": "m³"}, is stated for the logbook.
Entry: {"value": 324111.3206, "unit": "m³"}
